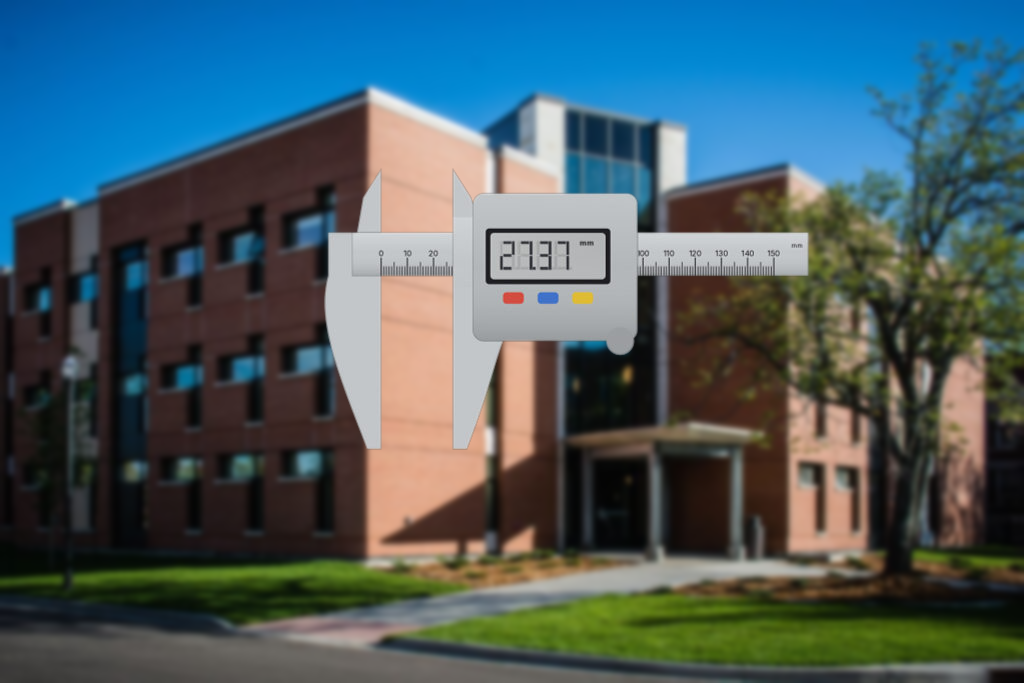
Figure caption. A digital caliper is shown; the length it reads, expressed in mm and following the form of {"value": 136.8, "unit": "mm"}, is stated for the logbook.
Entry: {"value": 27.37, "unit": "mm"}
